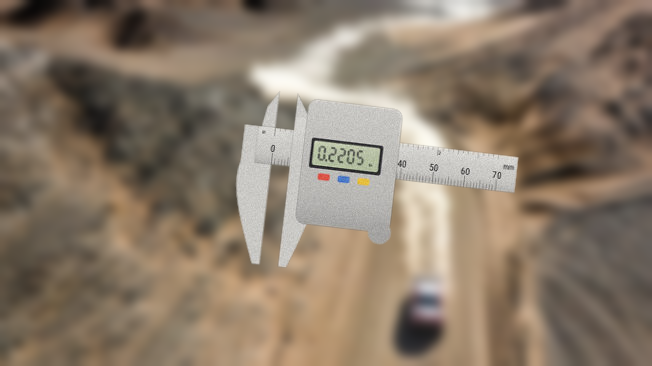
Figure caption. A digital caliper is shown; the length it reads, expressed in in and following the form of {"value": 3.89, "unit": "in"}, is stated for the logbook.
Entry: {"value": 0.2205, "unit": "in"}
